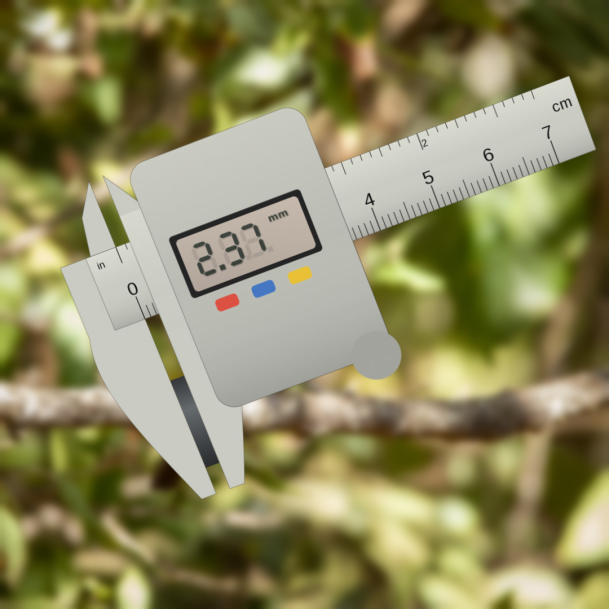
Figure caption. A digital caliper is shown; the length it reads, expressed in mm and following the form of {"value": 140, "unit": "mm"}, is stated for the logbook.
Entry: {"value": 2.37, "unit": "mm"}
